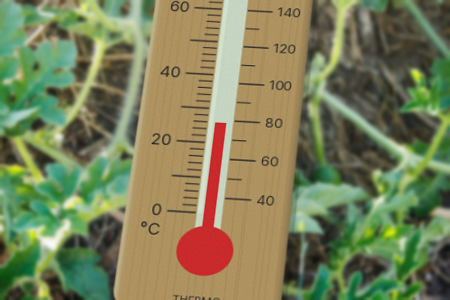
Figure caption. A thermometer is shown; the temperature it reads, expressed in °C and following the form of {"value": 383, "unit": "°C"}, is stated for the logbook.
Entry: {"value": 26, "unit": "°C"}
